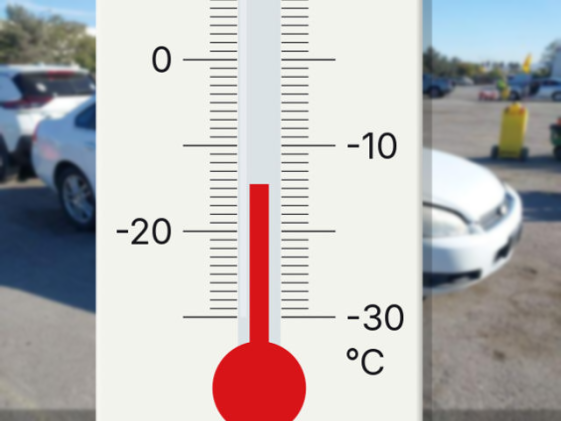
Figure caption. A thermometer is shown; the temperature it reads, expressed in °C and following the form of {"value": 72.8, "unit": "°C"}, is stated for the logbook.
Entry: {"value": -14.5, "unit": "°C"}
